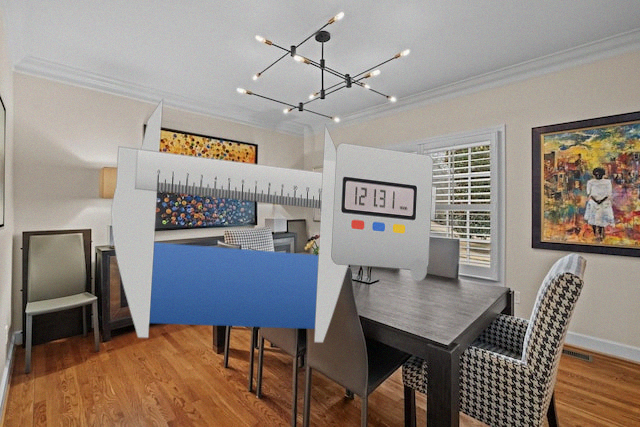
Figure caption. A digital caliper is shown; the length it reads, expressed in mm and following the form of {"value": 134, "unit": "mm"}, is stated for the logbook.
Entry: {"value": 121.31, "unit": "mm"}
